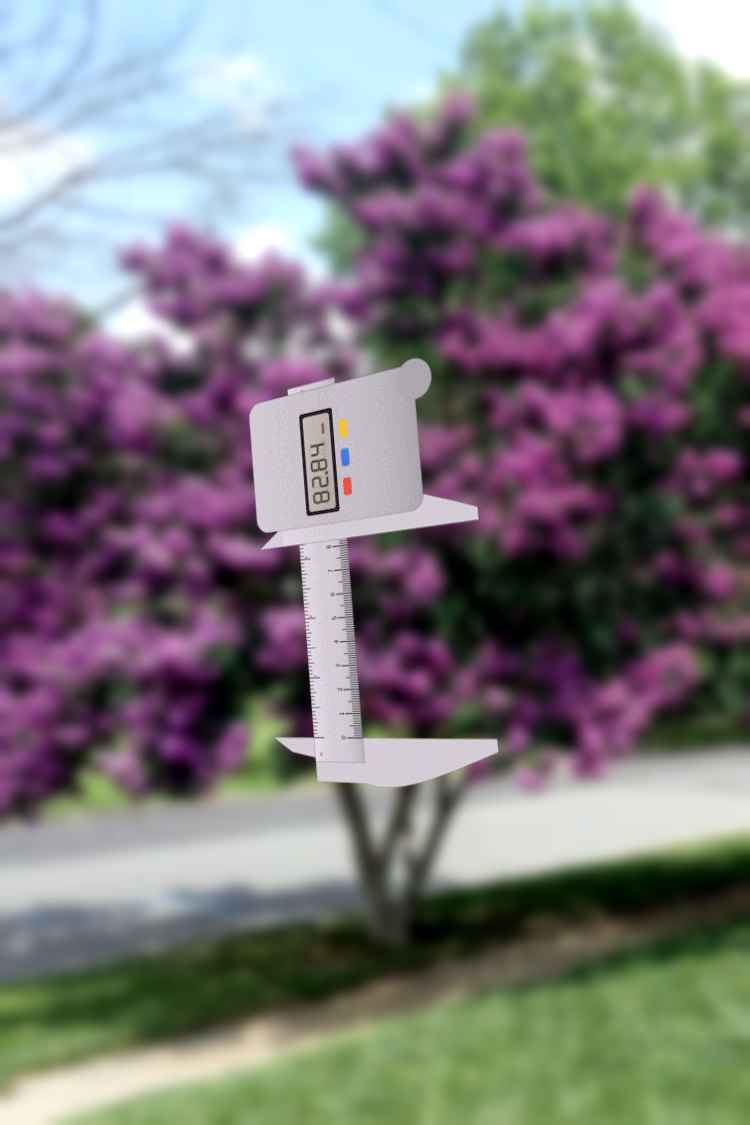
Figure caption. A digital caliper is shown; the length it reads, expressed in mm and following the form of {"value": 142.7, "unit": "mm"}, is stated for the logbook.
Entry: {"value": 82.84, "unit": "mm"}
